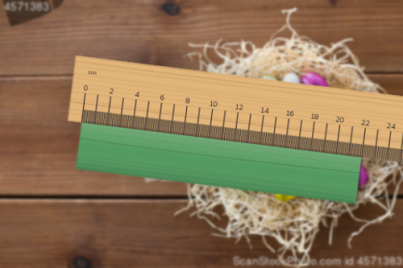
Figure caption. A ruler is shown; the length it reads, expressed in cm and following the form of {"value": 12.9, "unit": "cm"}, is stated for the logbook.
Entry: {"value": 22, "unit": "cm"}
